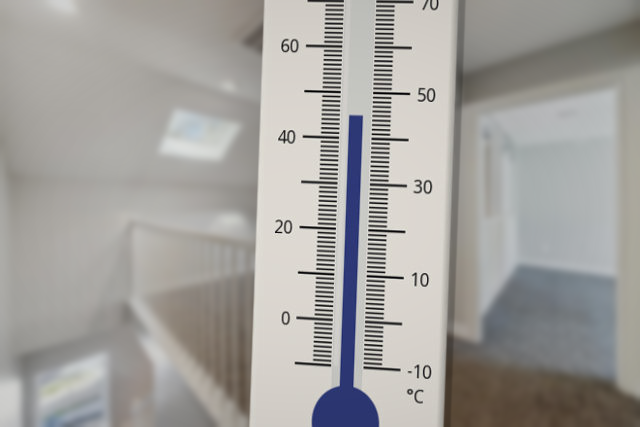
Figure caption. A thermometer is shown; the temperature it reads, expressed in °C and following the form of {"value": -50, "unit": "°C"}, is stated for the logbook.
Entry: {"value": 45, "unit": "°C"}
